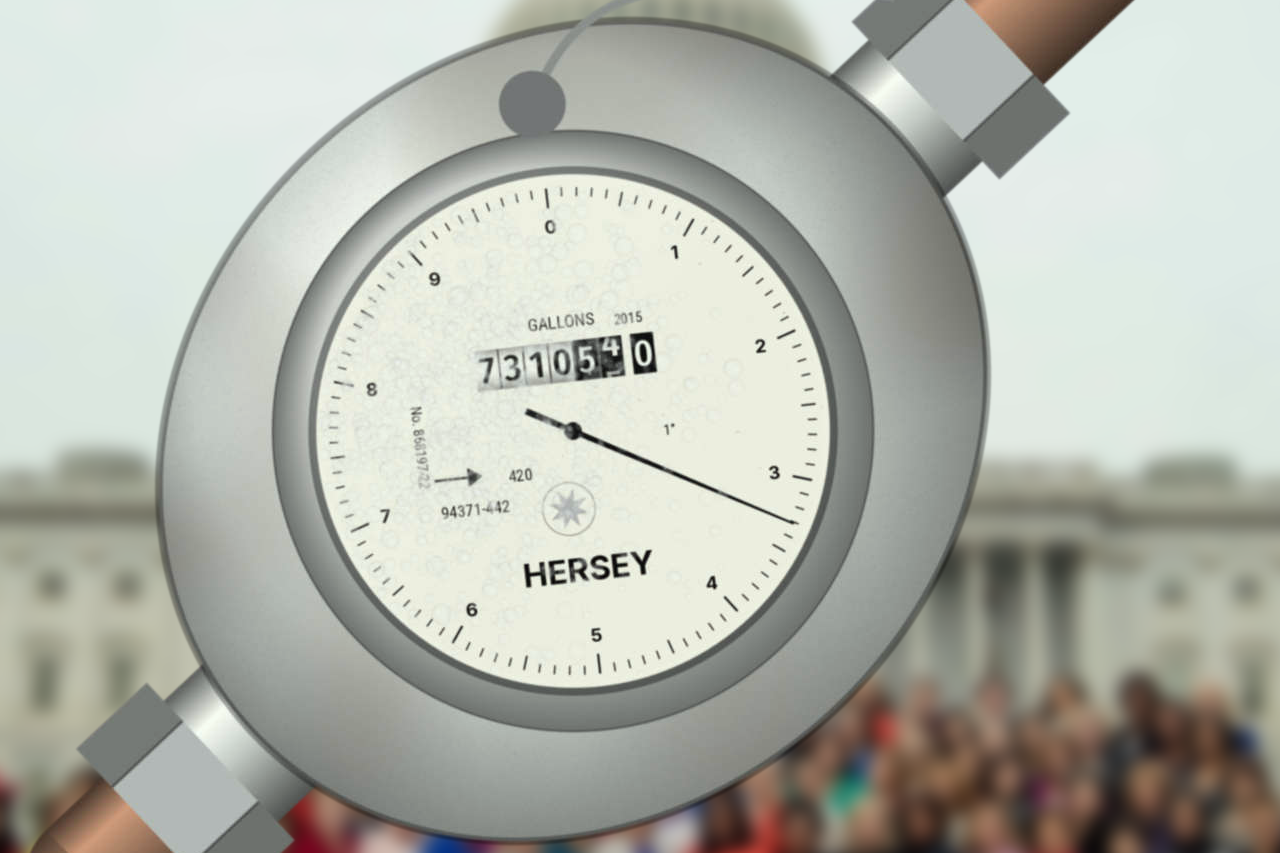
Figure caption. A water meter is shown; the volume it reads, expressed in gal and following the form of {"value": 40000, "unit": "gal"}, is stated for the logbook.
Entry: {"value": 7310543.3, "unit": "gal"}
